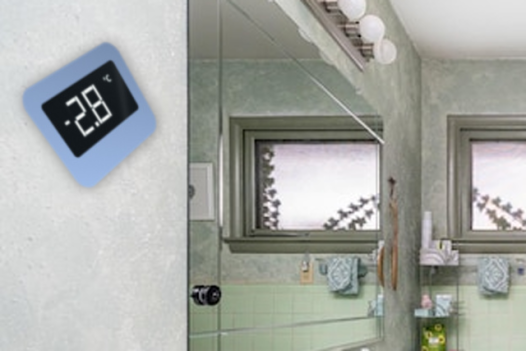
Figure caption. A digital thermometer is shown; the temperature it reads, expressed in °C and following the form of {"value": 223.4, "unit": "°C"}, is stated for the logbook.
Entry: {"value": -2.8, "unit": "°C"}
